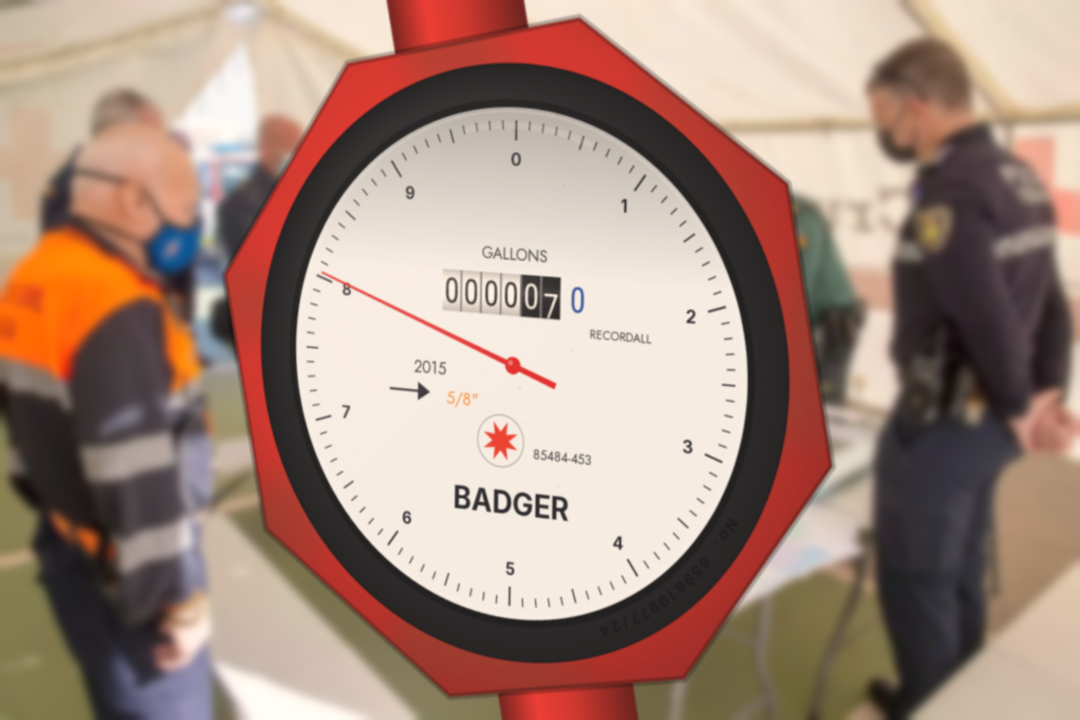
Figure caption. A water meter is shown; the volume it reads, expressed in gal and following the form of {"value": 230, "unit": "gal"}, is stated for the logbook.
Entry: {"value": 68.0, "unit": "gal"}
